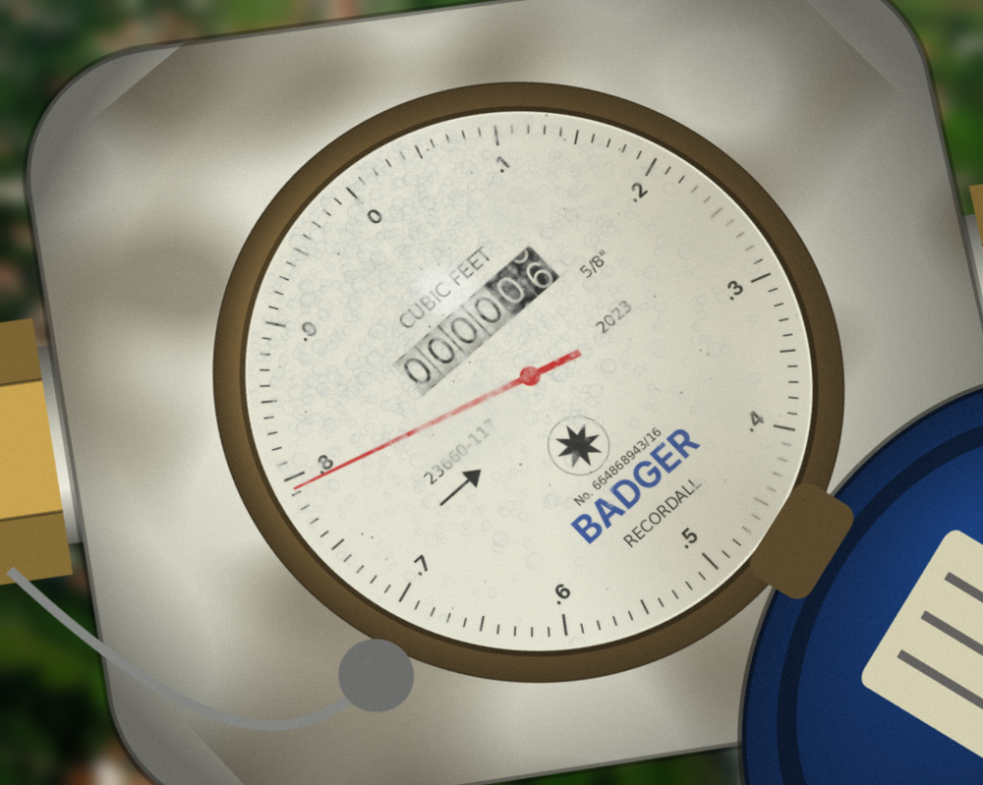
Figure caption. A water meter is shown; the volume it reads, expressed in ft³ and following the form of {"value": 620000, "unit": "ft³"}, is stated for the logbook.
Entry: {"value": 5.79, "unit": "ft³"}
